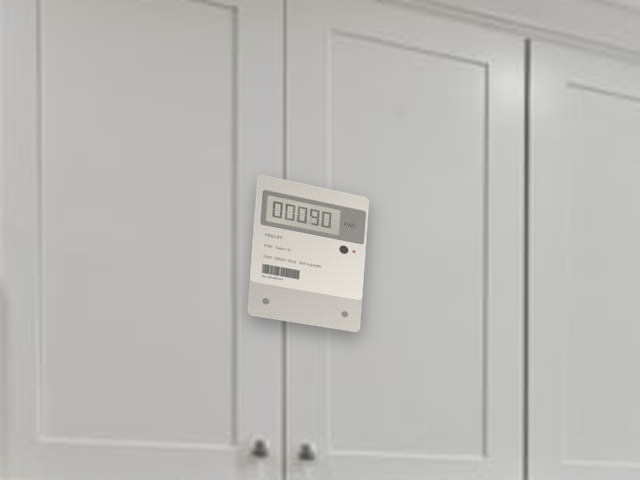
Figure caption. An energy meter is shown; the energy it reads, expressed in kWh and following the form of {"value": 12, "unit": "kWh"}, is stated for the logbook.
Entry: {"value": 90, "unit": "kWh"}
